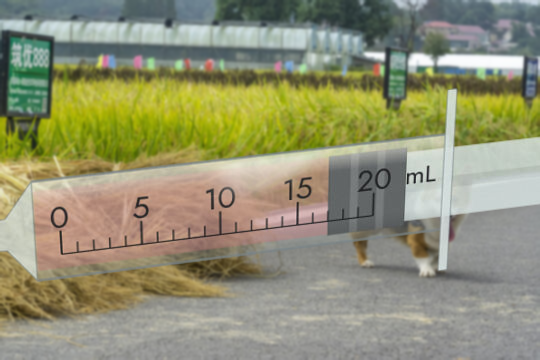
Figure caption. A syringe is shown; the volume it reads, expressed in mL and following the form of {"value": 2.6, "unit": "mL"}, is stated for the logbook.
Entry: {"value": 17, "unit": "mL"}
